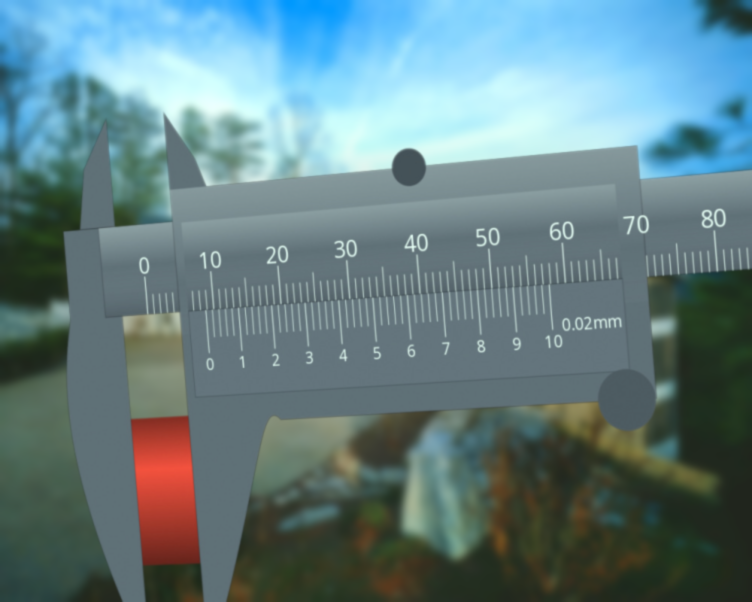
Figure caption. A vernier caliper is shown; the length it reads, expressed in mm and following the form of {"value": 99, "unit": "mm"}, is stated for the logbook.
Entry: {"value": 8.8, "unit": "mm"}
